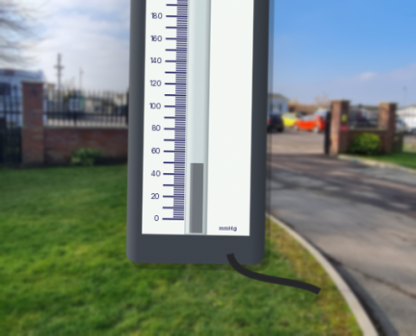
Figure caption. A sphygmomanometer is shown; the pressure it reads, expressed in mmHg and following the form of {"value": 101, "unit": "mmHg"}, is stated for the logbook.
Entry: {"value": 50, "unit": "mmHg"}
